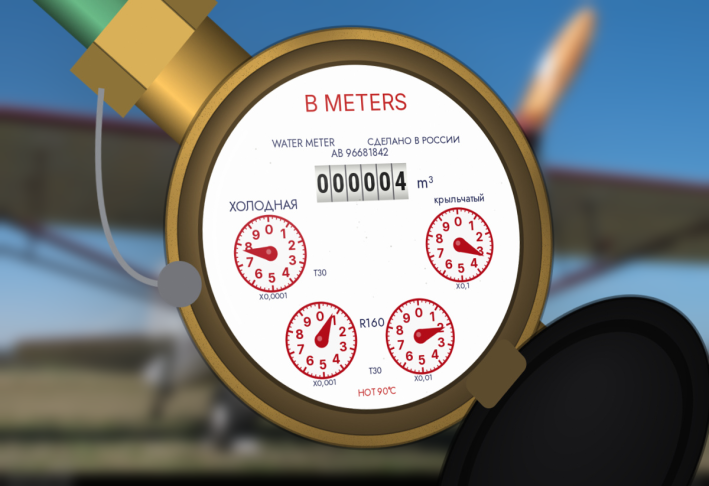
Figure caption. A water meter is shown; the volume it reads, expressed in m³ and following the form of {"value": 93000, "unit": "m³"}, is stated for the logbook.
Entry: {"value": 4.3207, "unit": "m³"}
